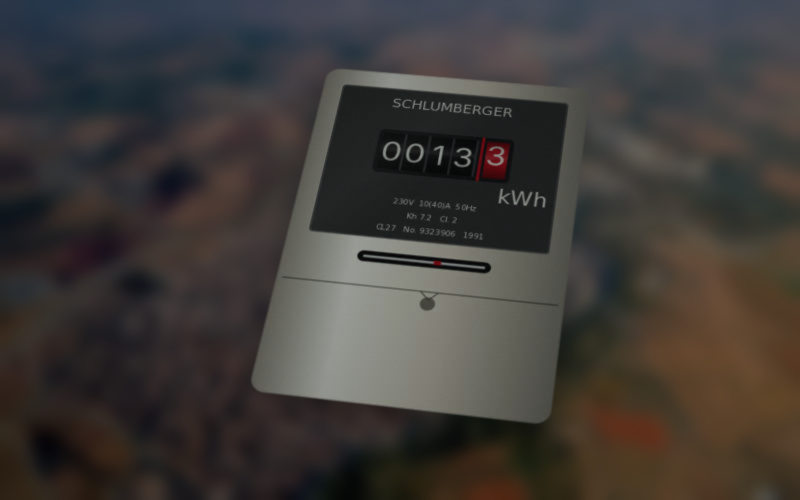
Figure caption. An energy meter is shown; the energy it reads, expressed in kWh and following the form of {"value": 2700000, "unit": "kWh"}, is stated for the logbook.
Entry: {"value": 13.3, "unit": "kWh"}
